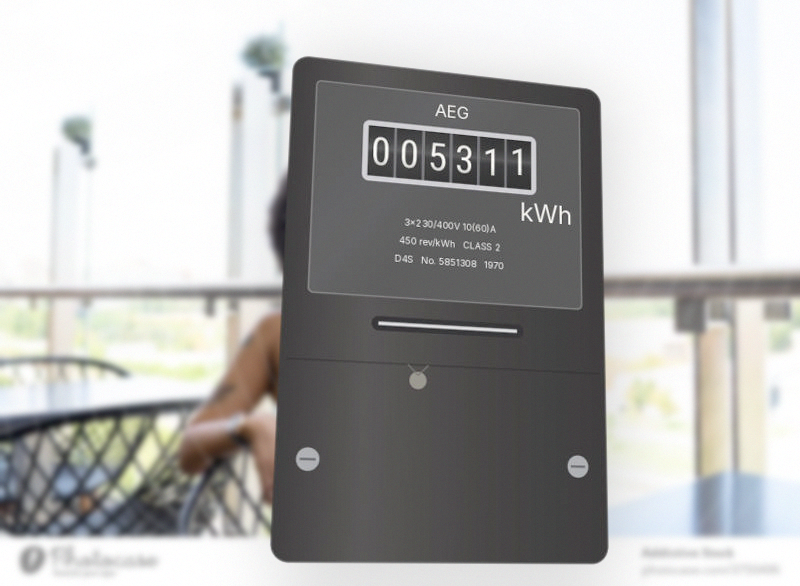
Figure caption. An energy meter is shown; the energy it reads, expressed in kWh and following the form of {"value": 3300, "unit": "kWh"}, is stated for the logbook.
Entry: {"value": 5311, "unit": "kWh"}
